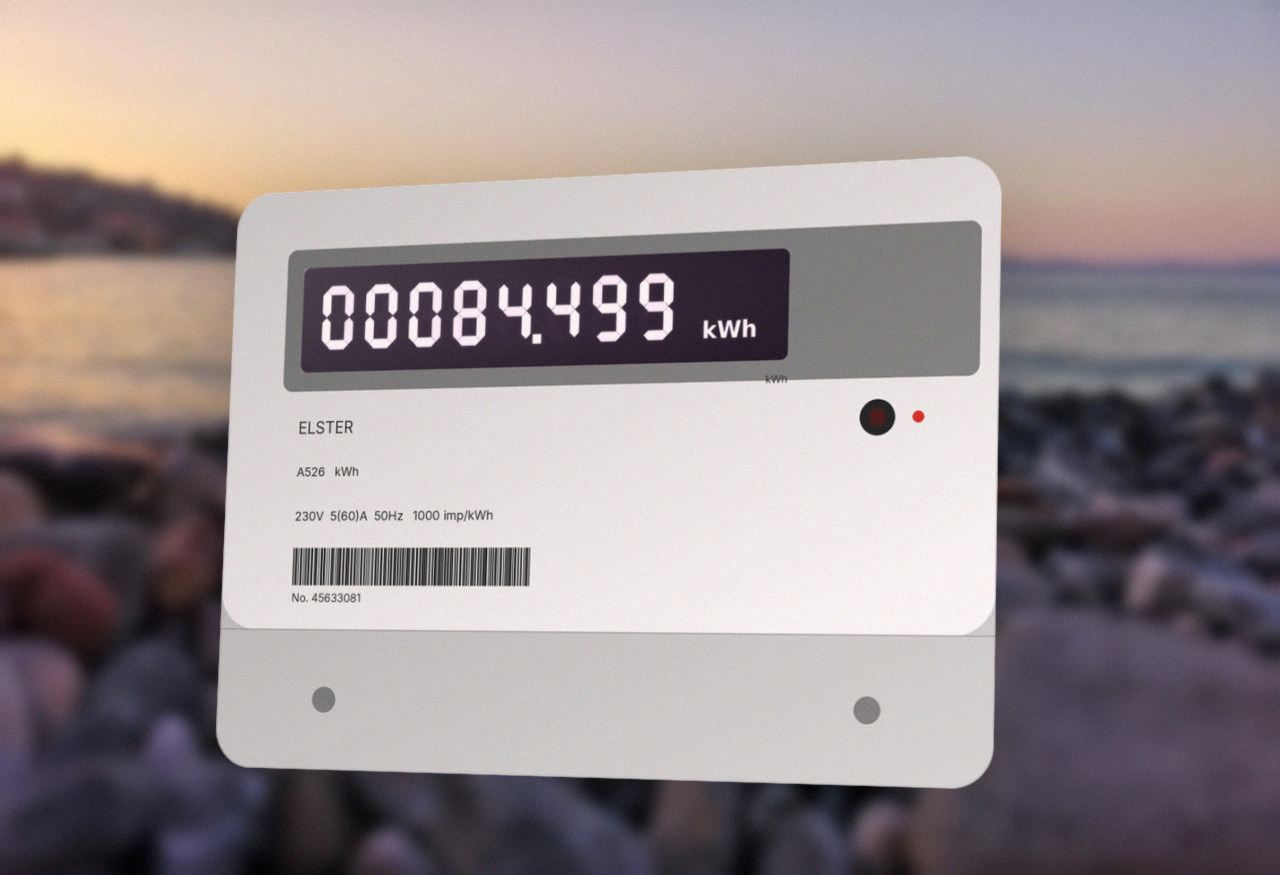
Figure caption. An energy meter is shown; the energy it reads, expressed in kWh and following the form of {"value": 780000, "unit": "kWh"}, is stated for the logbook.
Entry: {"value": 84.499, "unit": "kWh"}
